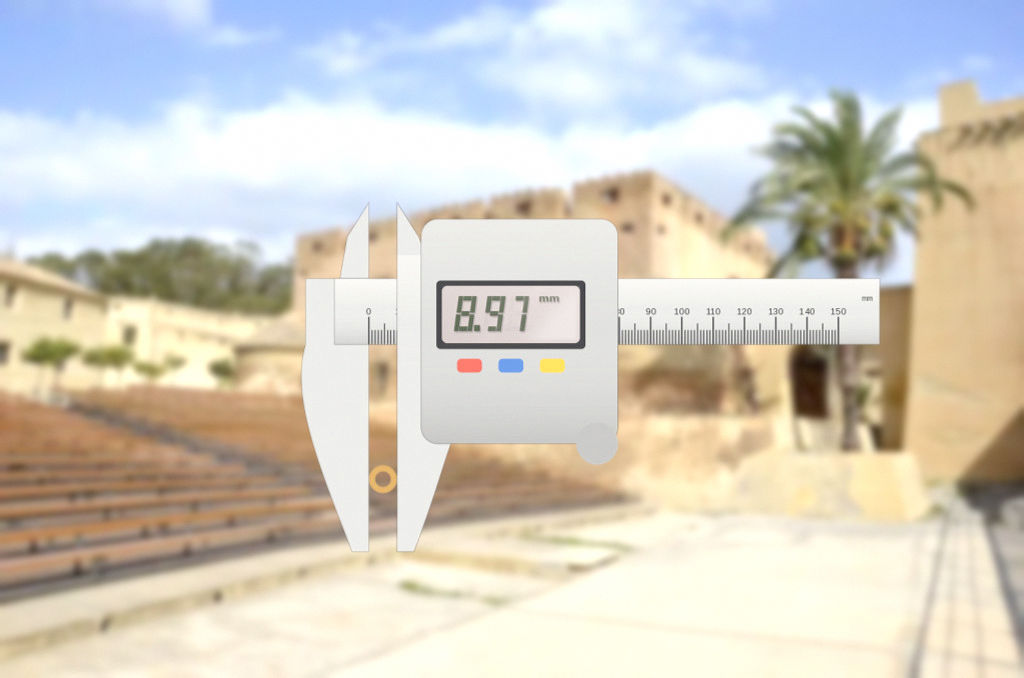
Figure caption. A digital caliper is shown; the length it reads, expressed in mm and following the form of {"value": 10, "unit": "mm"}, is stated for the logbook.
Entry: {"value": 8.97, "unit": "mm"}
